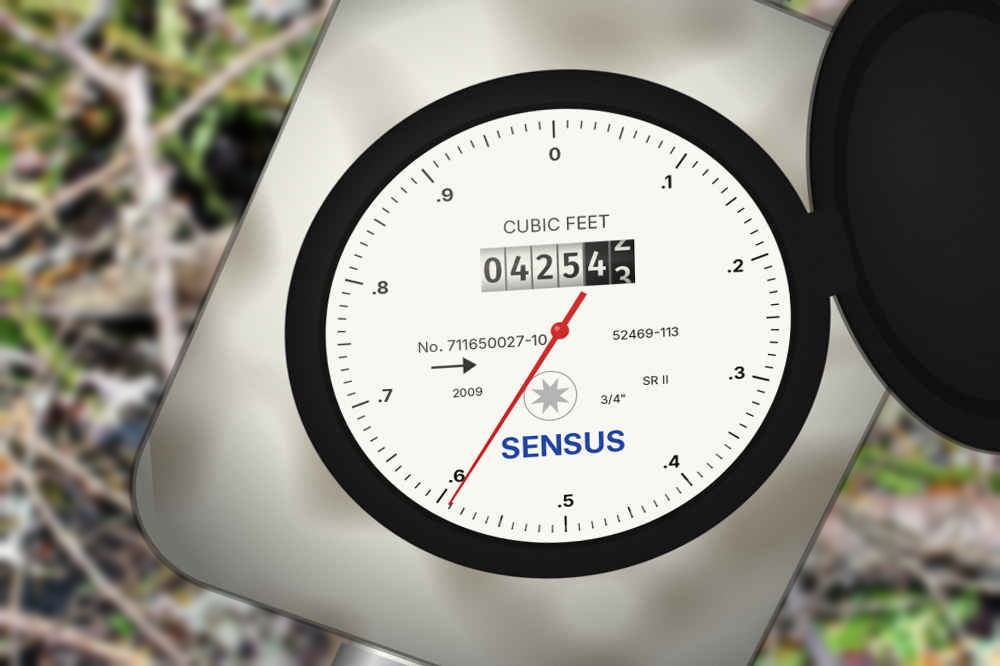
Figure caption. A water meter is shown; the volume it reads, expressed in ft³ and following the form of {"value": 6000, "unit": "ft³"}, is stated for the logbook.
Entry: {"value": 42542.59, "unit": "ft³"}
